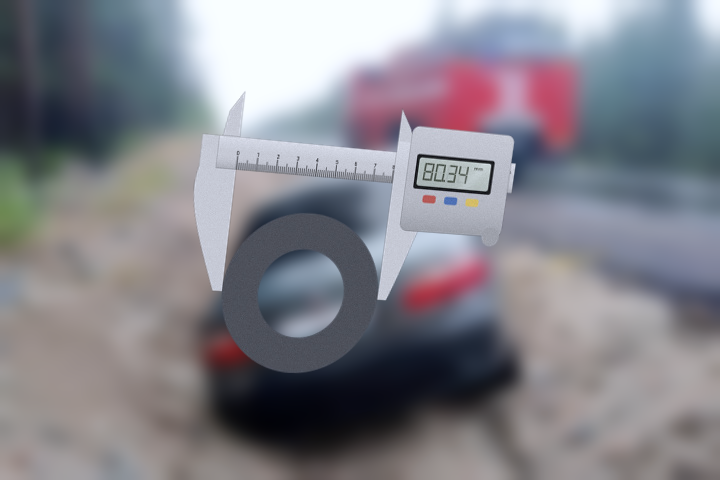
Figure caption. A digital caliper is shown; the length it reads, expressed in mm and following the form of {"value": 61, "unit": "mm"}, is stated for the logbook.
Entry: {"value": 80.34, "unit": "mm"}
